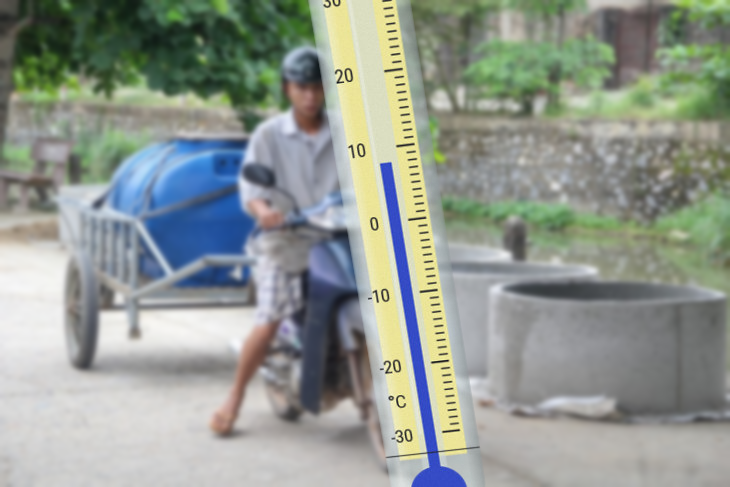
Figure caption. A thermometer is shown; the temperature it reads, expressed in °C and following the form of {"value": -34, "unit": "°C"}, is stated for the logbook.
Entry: {"value": 8, "unit": "°C"}
